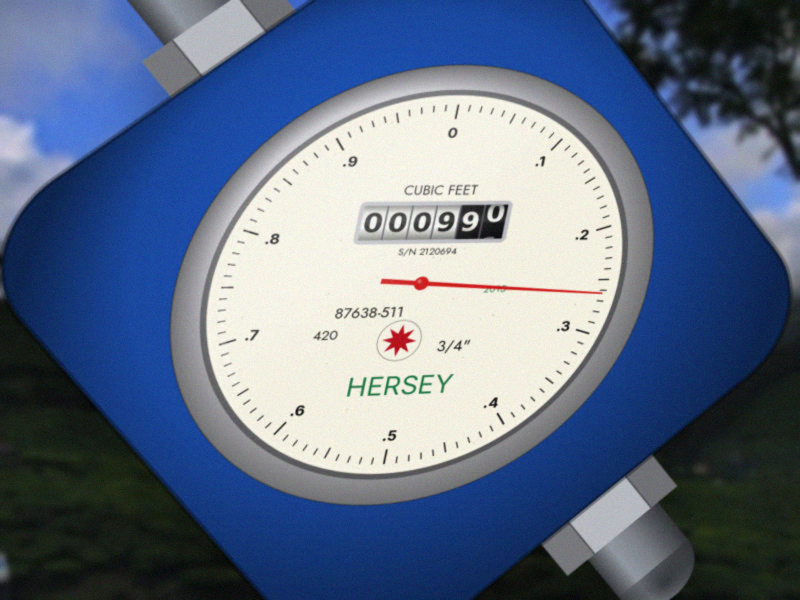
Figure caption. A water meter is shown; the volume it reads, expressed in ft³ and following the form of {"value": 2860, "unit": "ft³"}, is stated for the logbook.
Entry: {"value": 990.26, "unit": "ft³"}
